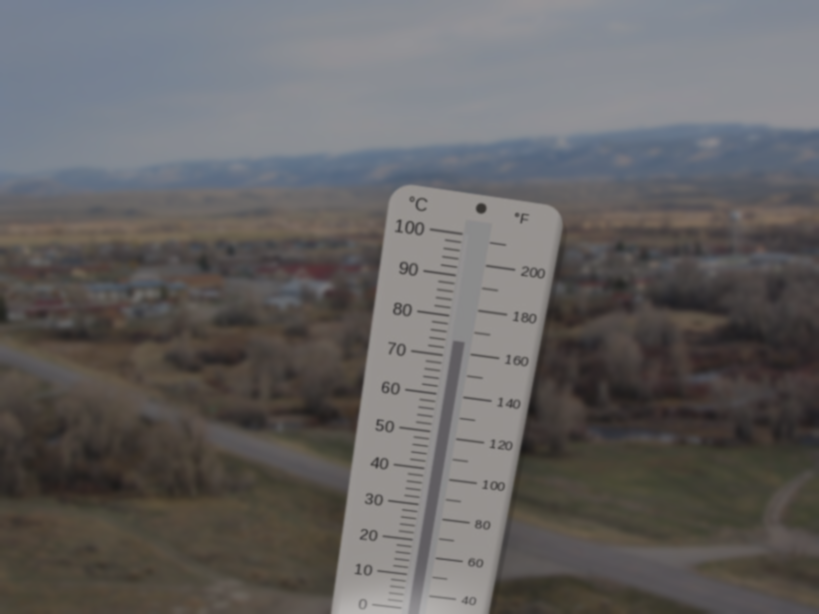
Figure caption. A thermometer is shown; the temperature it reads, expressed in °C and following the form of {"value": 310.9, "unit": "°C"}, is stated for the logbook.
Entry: {"value": 74, "unit": "°C"}
